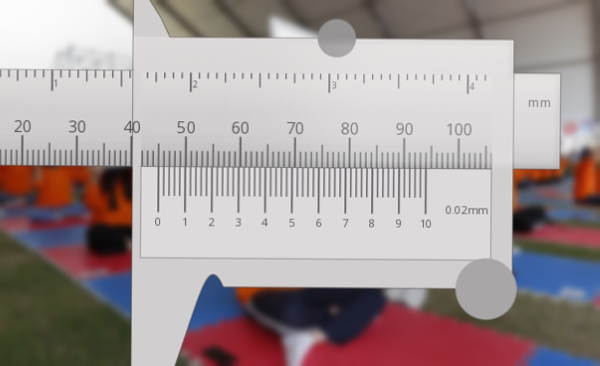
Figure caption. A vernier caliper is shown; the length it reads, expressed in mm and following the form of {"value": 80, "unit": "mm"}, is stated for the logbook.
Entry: {"value": 45.0, "unit": "mm"}
